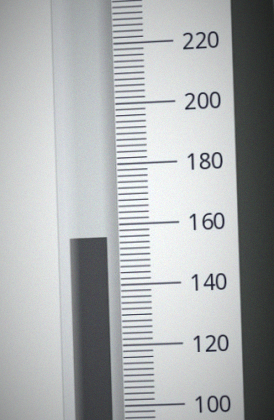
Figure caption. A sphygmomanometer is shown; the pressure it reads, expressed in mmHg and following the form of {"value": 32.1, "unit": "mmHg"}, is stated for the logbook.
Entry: {"value": 156, "unit": "mmHg"}
